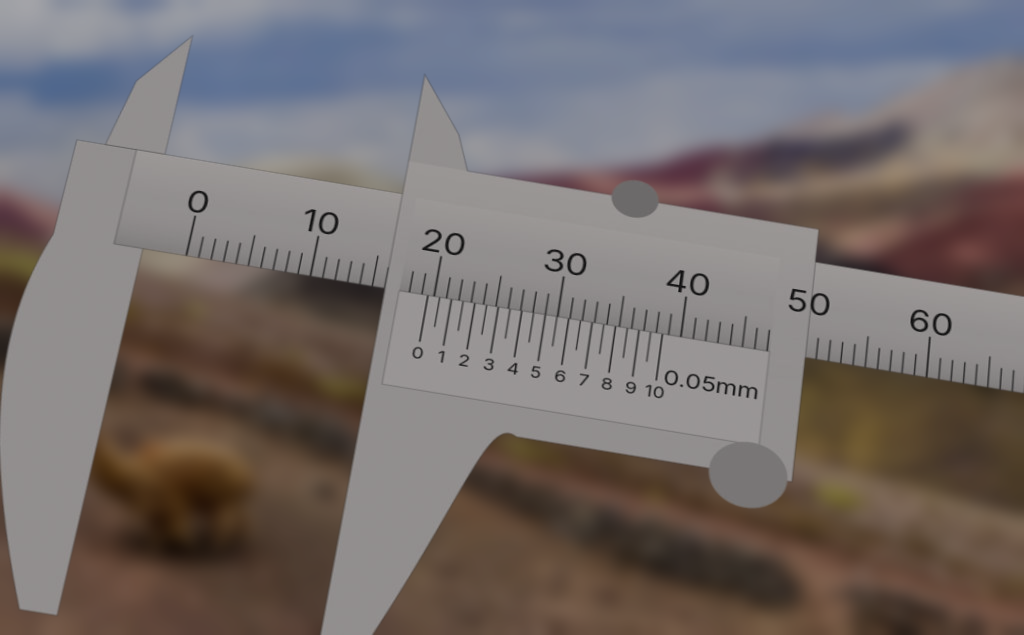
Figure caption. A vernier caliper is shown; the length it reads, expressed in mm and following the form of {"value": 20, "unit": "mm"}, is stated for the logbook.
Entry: {"value": 19.5, "unit": "mm"}
